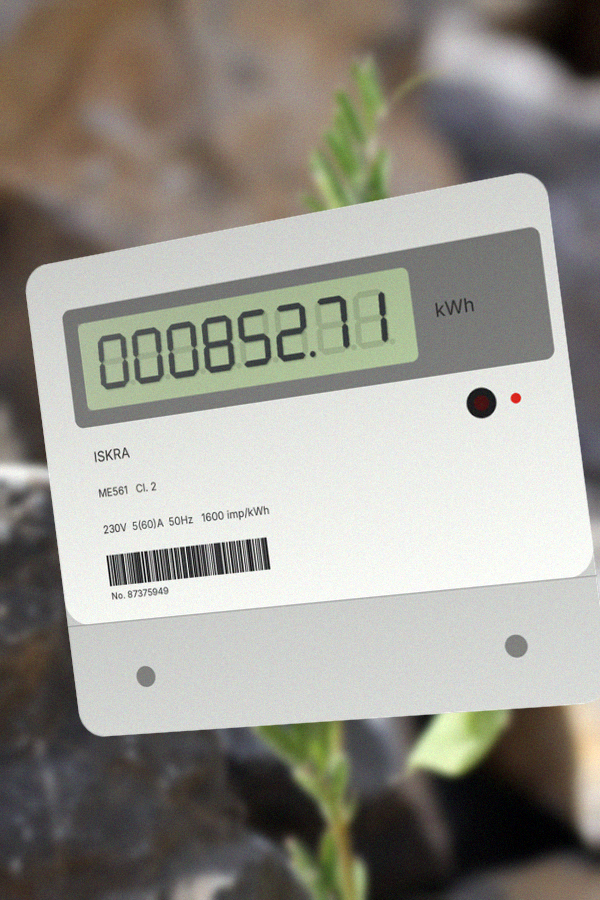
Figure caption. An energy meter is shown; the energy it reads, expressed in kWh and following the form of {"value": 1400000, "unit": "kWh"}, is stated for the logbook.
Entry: {"value": 852.71, "unit": "kWh"}
